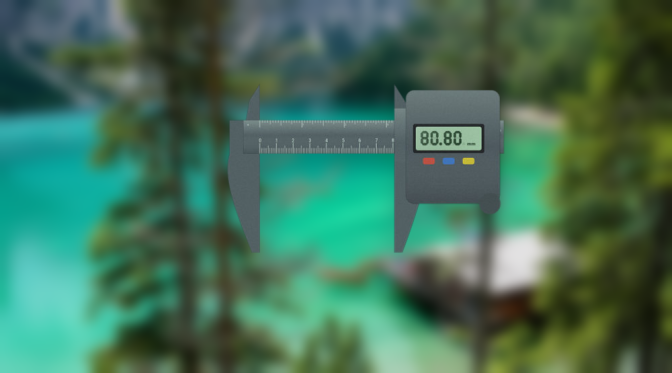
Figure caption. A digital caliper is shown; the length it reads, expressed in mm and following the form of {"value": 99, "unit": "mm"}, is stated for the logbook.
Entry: {"value": 80.80, "unit": "mm"}
